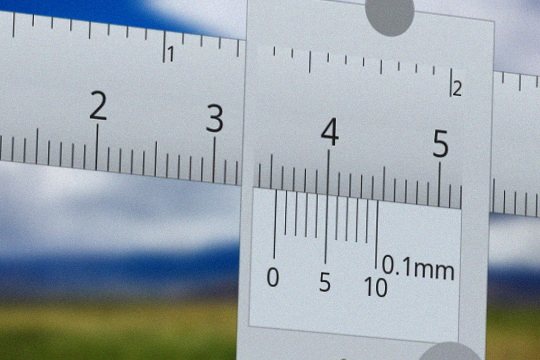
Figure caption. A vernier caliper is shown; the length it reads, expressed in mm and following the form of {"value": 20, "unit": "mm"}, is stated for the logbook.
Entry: {"value": 35.5, "unit": "mm"}
